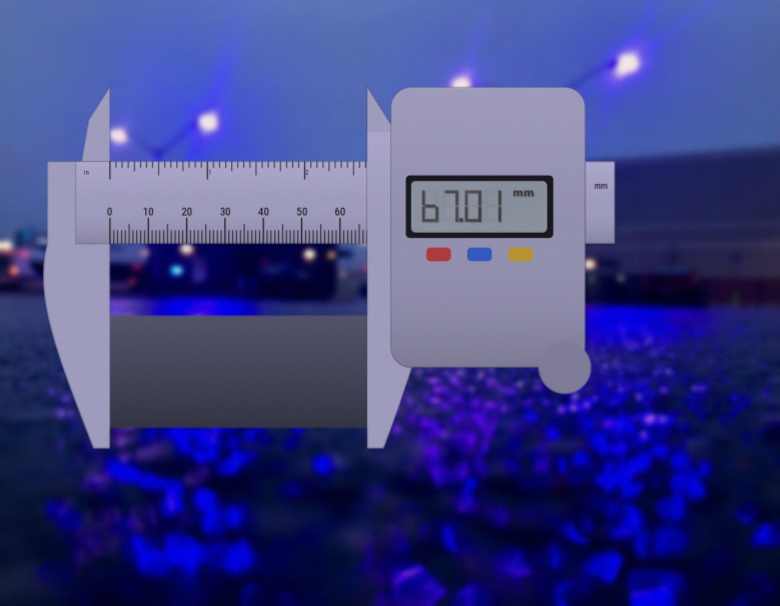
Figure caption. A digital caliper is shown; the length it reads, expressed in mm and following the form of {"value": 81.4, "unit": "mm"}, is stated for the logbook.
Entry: {"value": 67.01, "unit": "mm"}
